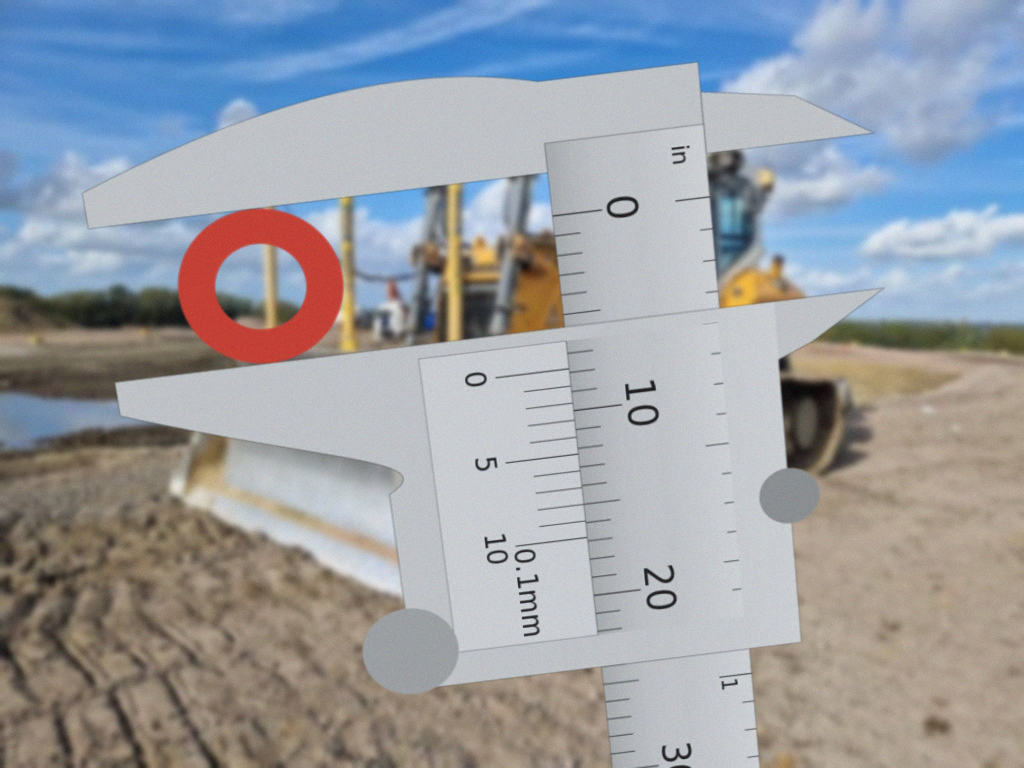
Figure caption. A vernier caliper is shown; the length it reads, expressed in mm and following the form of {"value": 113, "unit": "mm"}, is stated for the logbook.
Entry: {"value": 7.8, "unit": "mm"}
